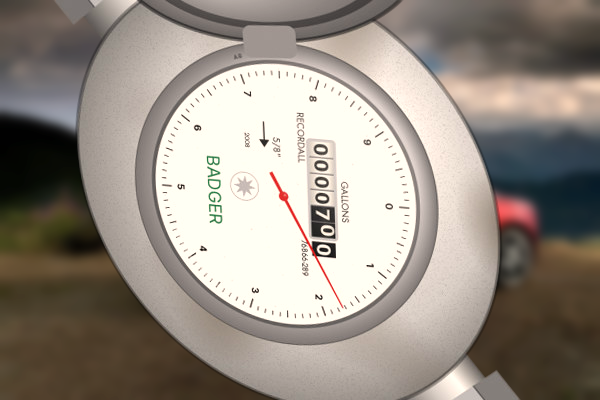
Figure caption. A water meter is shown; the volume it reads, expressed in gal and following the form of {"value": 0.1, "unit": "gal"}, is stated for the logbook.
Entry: {"value": 701.7, "unit": "gal"}
